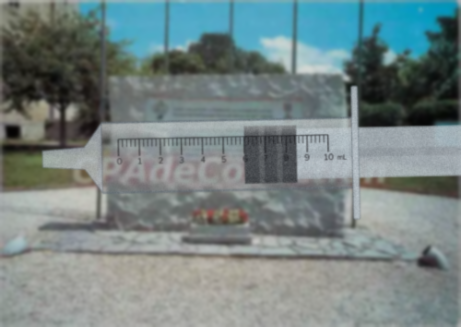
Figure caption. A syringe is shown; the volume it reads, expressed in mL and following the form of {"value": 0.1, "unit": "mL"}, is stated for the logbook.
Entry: {"value": 6, "unit": "mL"}
